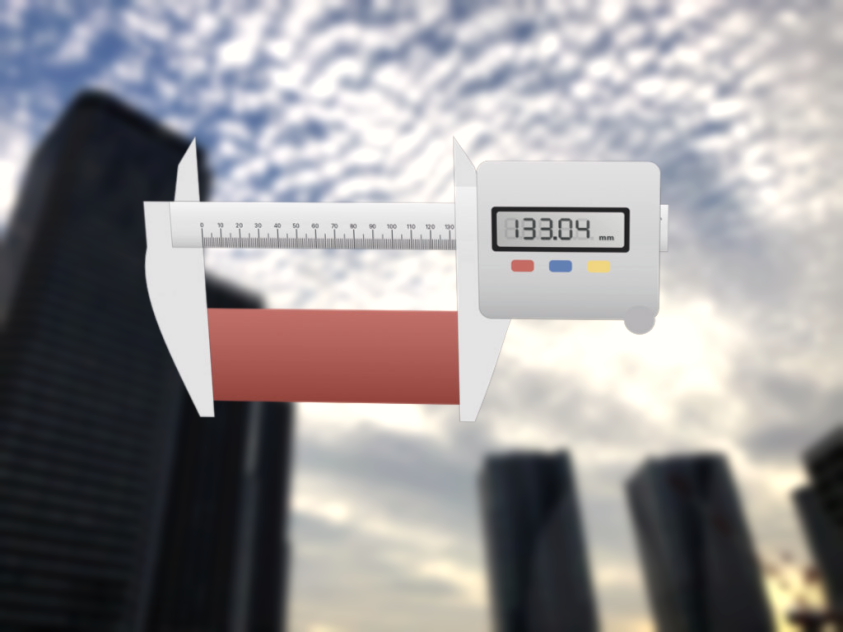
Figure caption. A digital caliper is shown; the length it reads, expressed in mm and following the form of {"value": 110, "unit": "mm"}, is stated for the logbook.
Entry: {"value": 133.04, "unit": "mm"}
